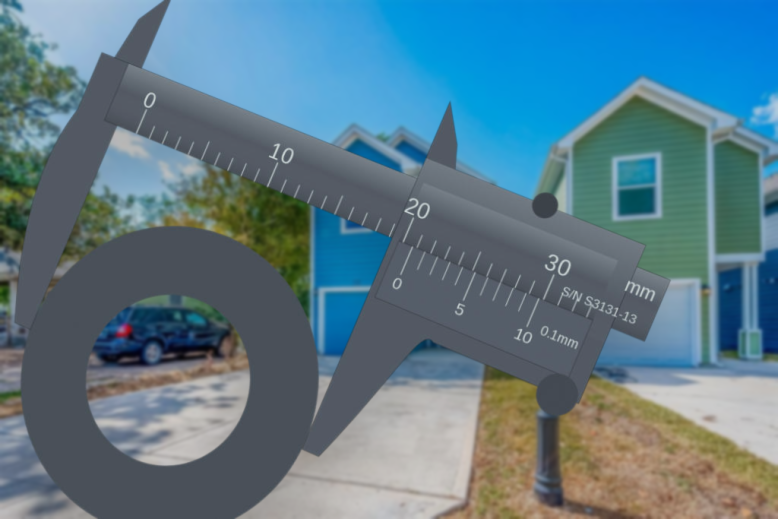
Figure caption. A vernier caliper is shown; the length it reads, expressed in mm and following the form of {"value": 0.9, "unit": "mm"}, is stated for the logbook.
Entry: {"value": 20.7, "unit": "mm"}
